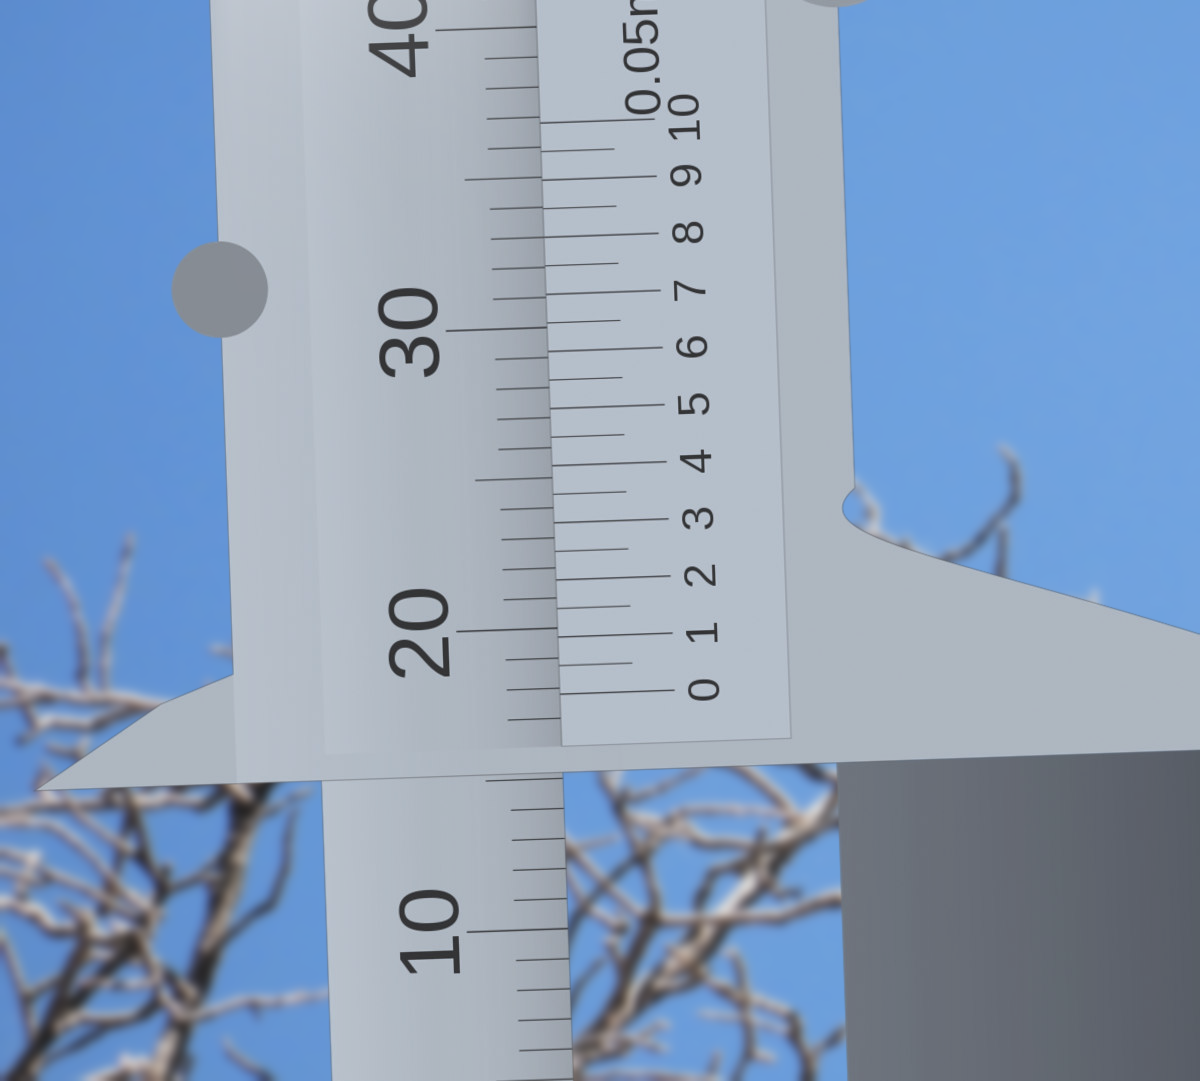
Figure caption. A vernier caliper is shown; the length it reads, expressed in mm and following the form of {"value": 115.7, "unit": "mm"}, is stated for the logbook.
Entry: {"value": 17.80, "unit": "mm"}
